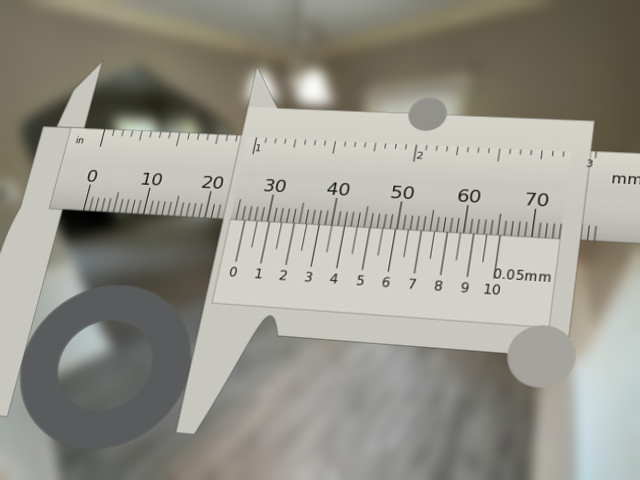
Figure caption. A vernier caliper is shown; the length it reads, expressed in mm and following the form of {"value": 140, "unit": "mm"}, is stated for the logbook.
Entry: {"value": 26.4, "unit": "mm"}
